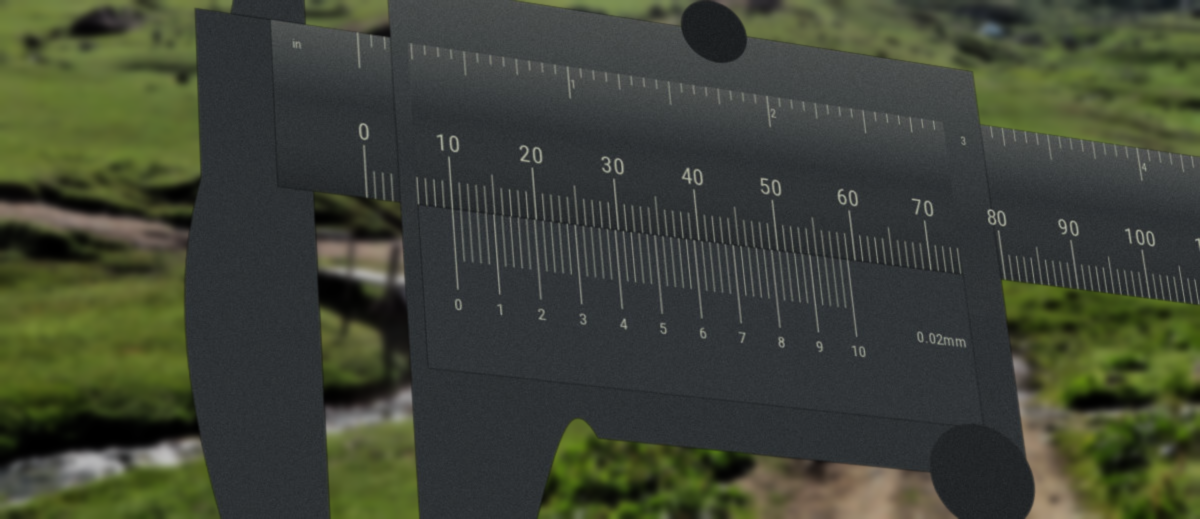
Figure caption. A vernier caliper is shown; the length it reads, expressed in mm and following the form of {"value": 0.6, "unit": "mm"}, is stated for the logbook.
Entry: {"value": 10.0, "unit": "mm"}
